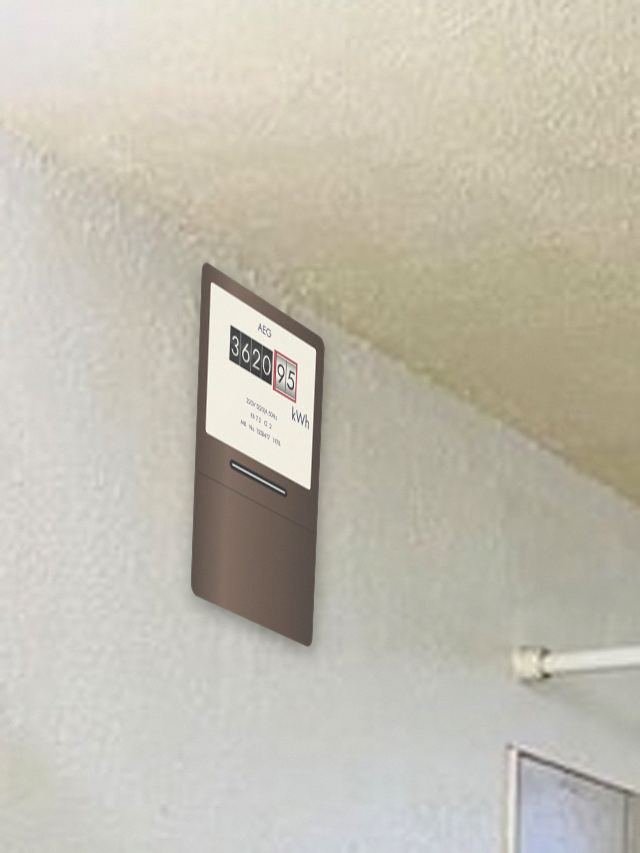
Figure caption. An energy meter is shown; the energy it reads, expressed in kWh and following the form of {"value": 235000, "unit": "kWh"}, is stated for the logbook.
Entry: {"value": 3620.95, "unit": "kWh"}
